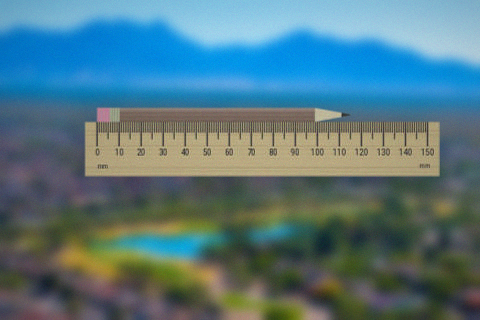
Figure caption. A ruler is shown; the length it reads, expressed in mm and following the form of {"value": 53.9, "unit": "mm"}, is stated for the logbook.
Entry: {"value": 115, "unit": "mm"}
